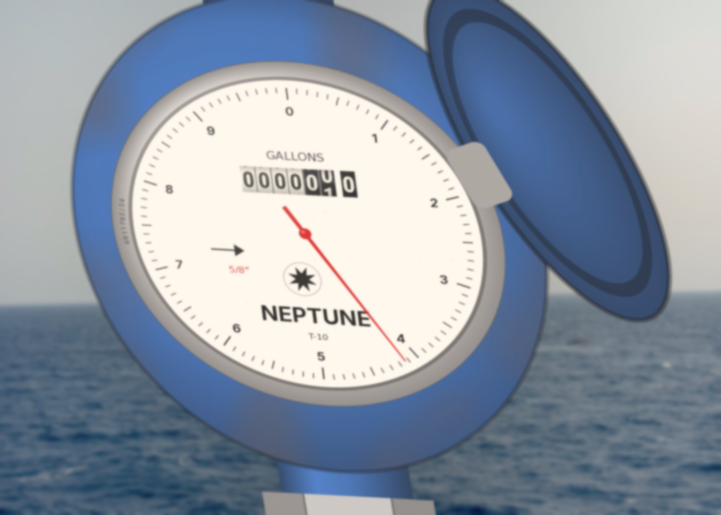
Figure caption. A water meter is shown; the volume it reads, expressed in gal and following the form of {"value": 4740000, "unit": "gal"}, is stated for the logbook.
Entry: {"value": 4.1, "unit": "gal"}
